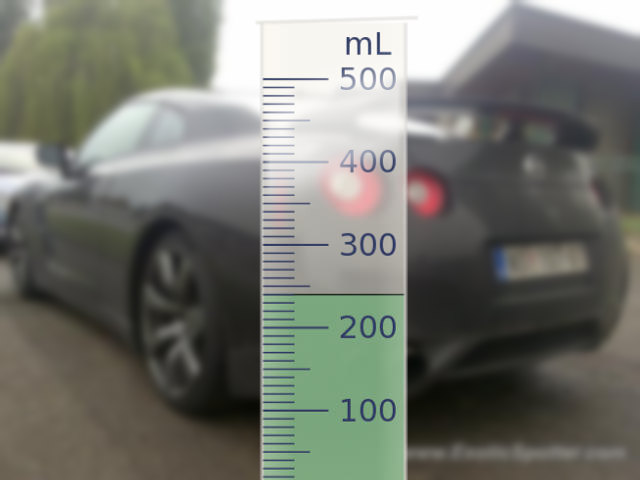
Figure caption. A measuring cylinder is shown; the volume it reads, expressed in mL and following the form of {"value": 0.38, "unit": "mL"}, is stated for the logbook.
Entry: {"value": 240, "unit": "mL"}
